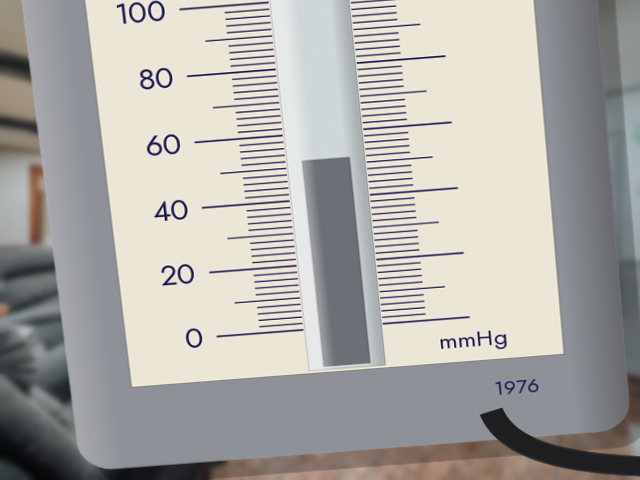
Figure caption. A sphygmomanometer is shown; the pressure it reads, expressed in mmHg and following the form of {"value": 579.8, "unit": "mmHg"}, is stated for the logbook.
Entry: {"value": 52, "unit": "mmHg"}
